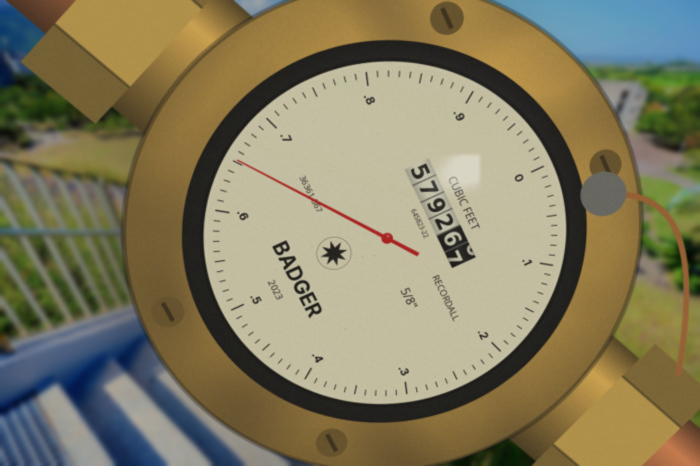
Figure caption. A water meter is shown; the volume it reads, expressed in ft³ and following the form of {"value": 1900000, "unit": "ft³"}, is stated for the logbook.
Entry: {"value": 579266.65, "unit": "ft³"}
